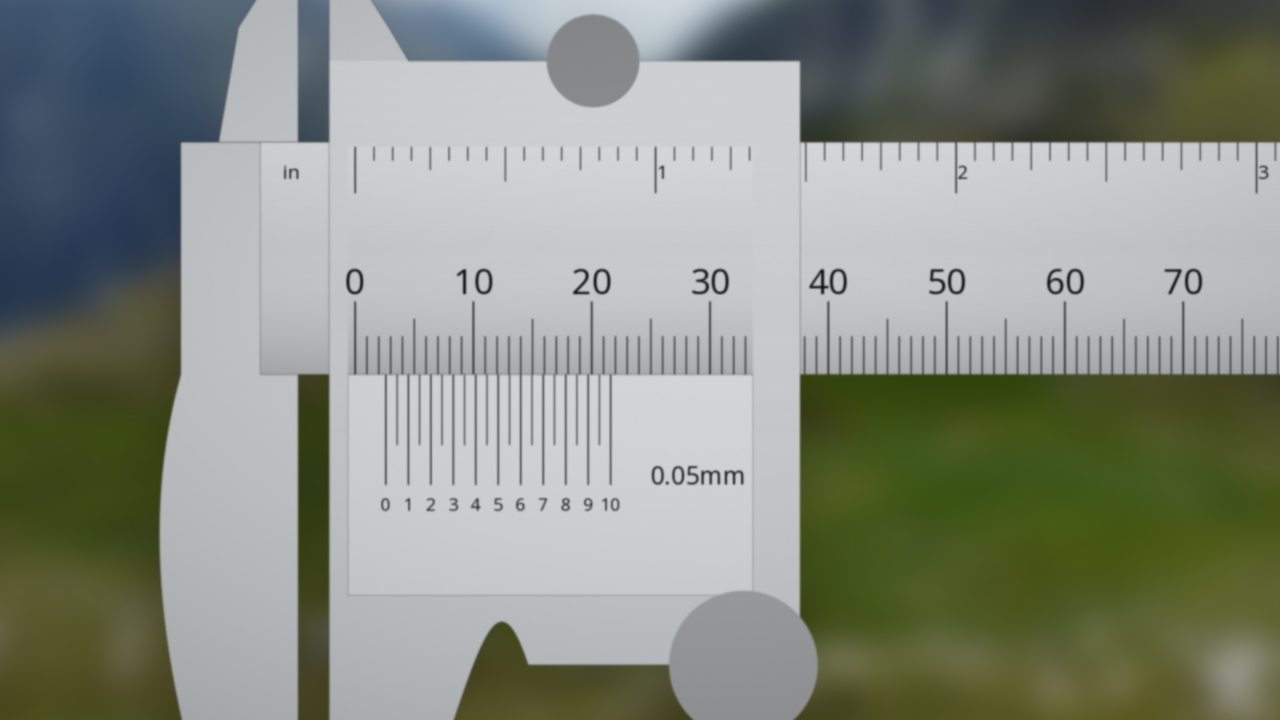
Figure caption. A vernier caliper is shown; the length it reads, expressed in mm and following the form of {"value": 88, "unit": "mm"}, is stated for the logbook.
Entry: {"value": 2.6, "unit": "mm"}
